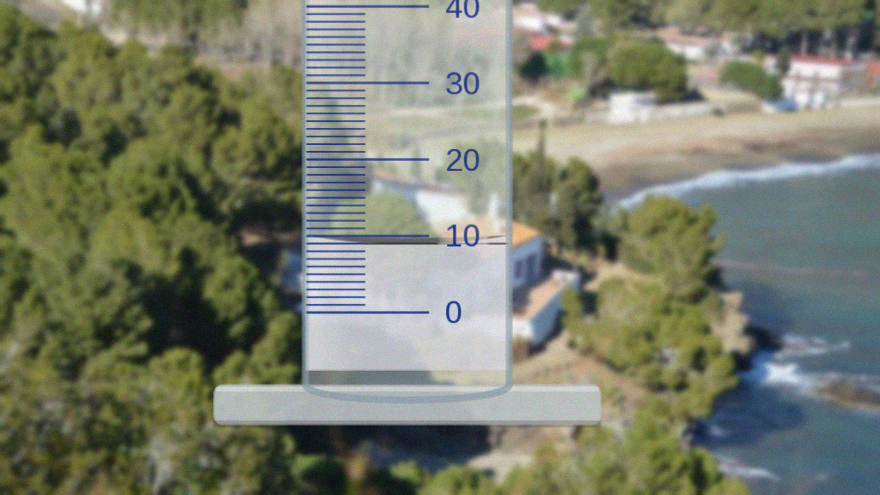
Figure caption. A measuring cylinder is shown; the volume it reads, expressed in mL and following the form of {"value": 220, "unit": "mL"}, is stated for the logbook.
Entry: {"value": 9, "unit": "mL"}
